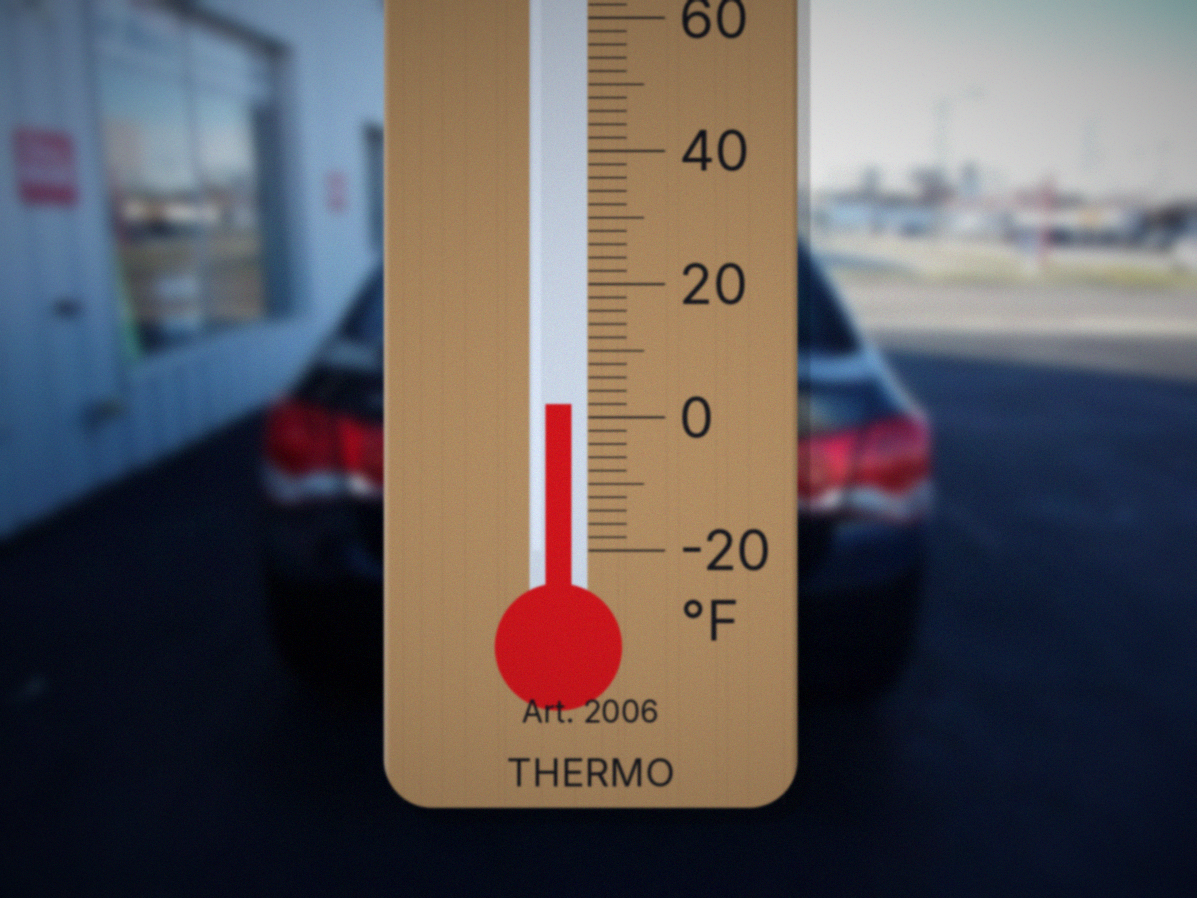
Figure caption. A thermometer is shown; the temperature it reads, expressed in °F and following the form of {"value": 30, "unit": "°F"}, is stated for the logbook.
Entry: {"value": 2, "unit": "°F"}
